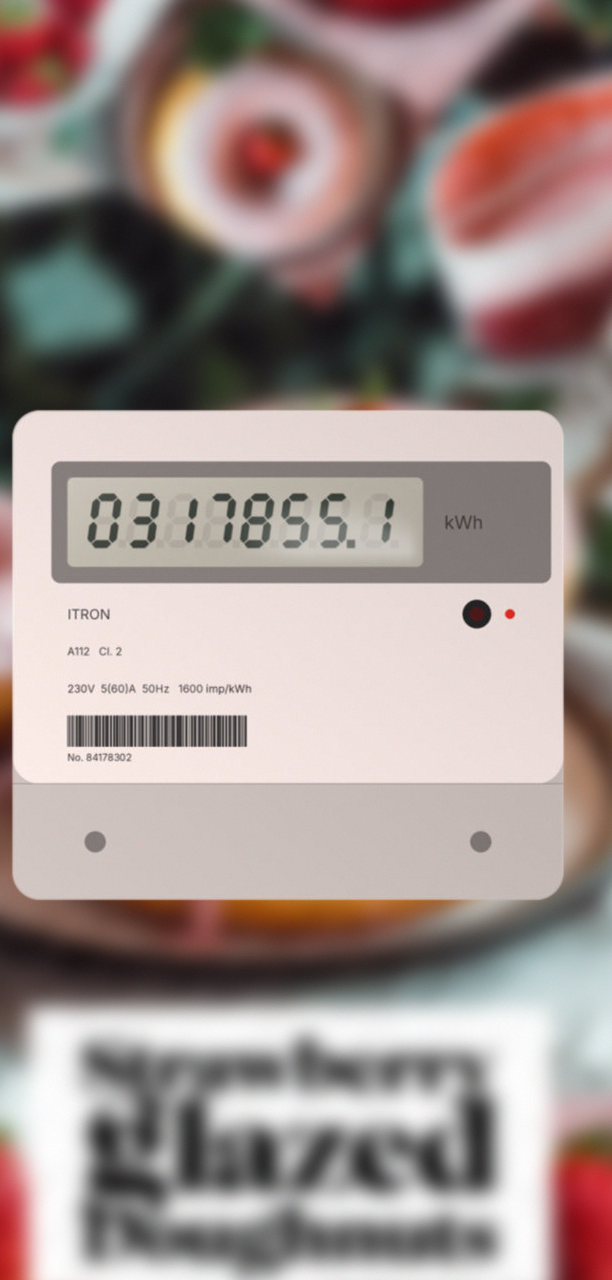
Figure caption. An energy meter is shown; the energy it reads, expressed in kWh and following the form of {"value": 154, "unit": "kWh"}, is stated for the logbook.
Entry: {"value": 317855.1, "unit": "kWh"}
